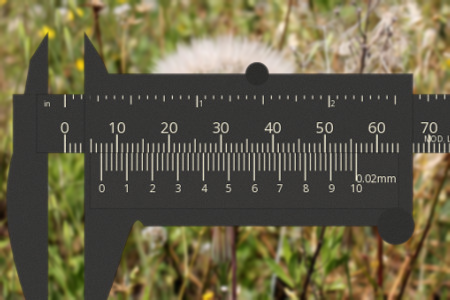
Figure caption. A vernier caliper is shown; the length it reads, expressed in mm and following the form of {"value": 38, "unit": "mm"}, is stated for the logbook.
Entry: {"value": 7.0, "unit": "mm"}
